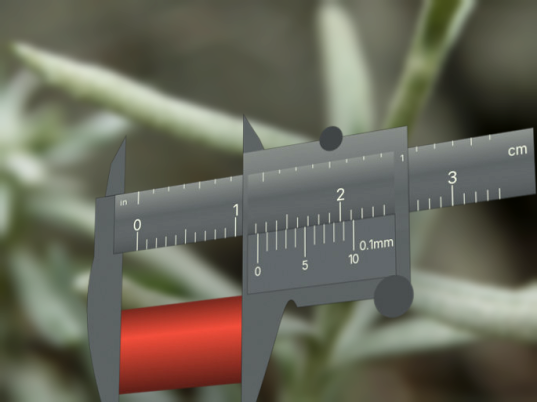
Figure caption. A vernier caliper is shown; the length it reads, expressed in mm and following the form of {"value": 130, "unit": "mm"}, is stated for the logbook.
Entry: {"value": 12.2, "unit": "mm"}
